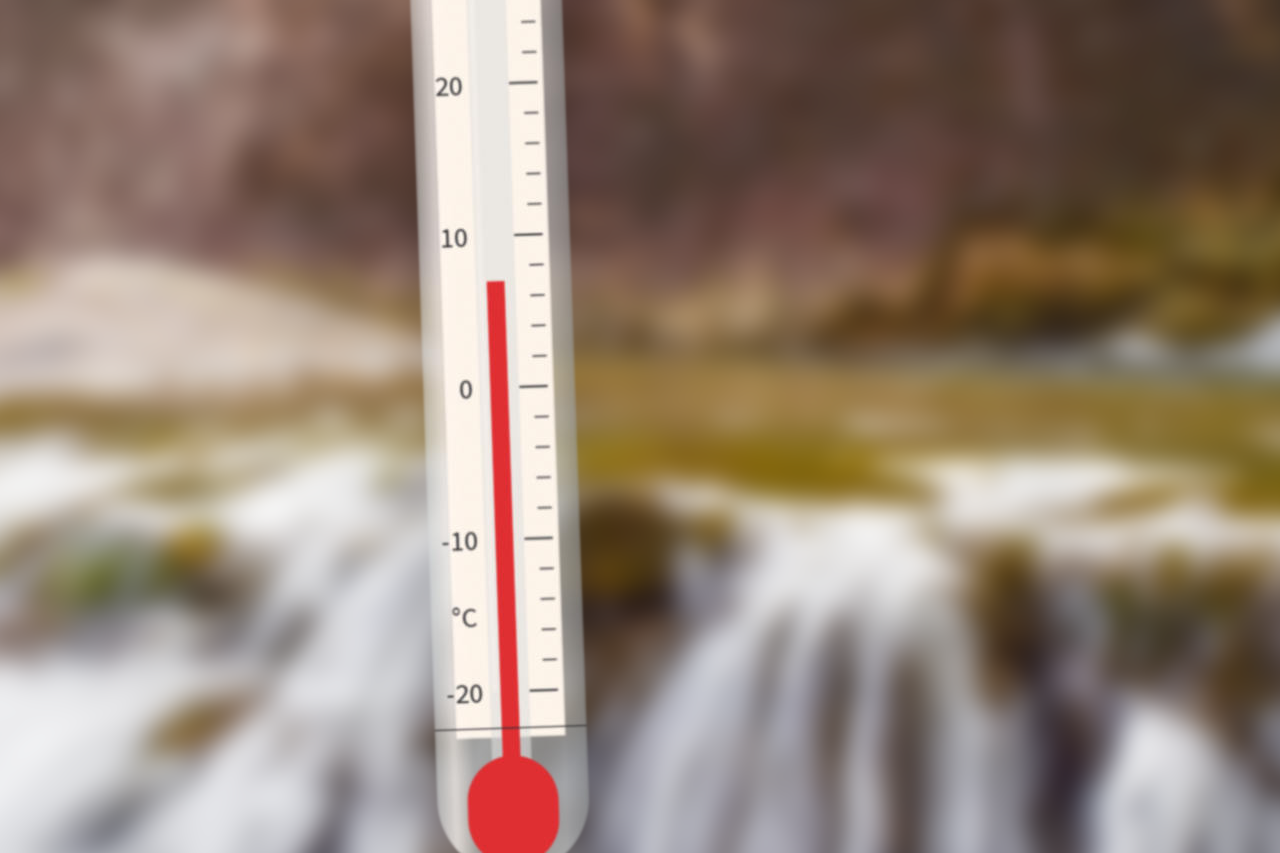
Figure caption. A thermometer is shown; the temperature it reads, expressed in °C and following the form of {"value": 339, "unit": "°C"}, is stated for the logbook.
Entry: {"value": 7, "unit": "°C"}
